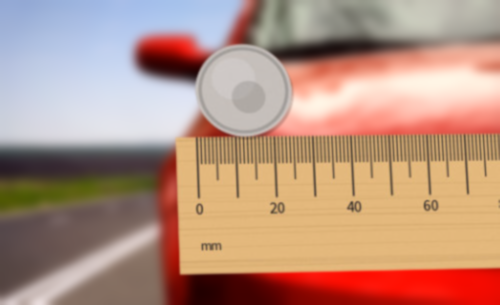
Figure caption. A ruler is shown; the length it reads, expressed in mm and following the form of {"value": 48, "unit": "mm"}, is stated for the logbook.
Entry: {"value": 25, "unit": "mm"}
